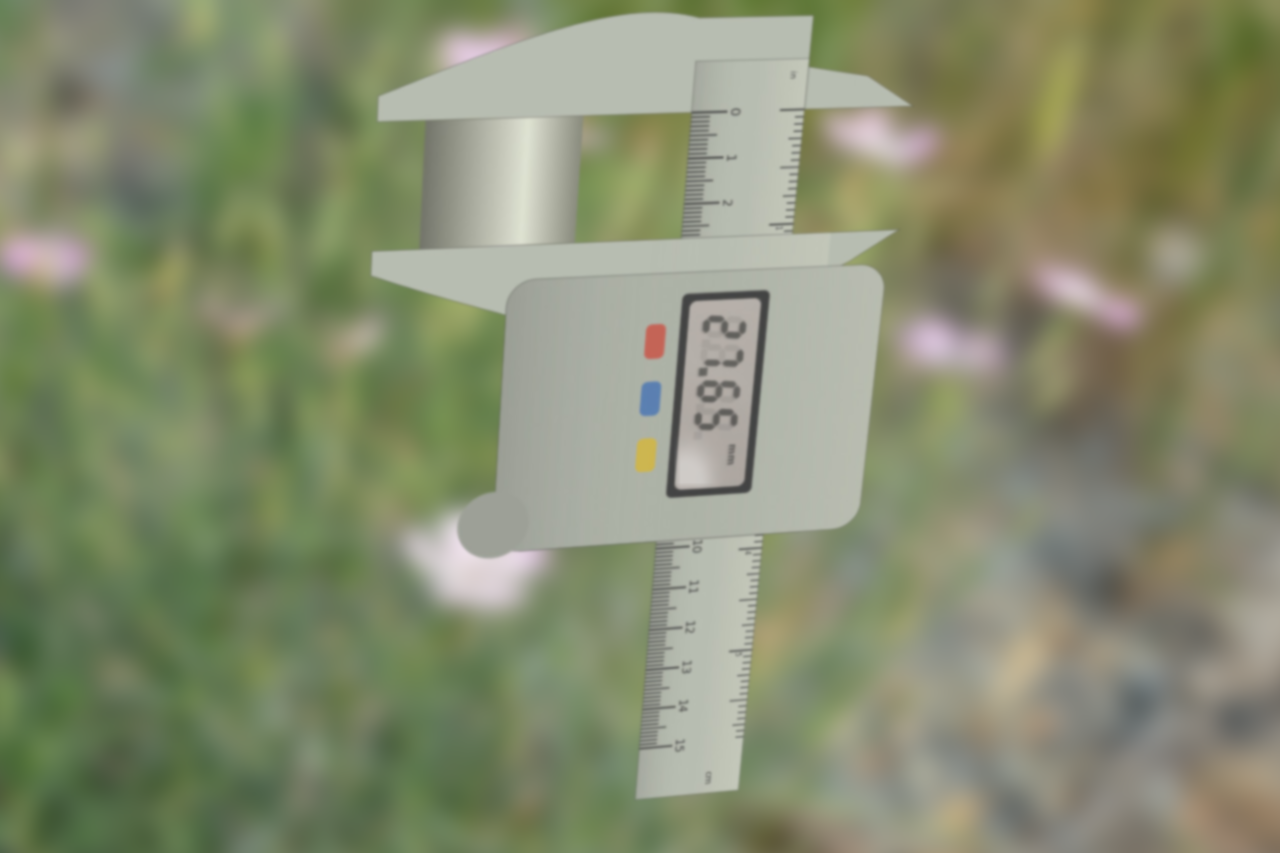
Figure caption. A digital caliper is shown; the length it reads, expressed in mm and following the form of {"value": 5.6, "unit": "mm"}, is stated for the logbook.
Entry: {"value": 27.65, "unit": "mm"}
